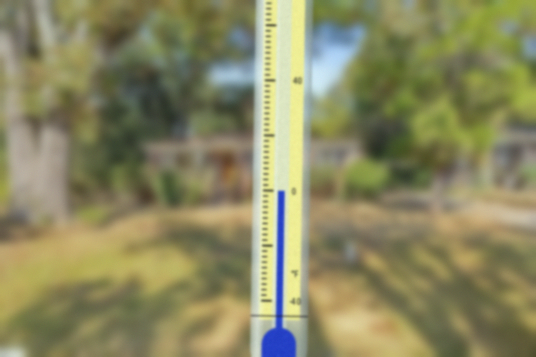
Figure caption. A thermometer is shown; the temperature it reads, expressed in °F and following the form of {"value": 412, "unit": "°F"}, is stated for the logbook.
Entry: {"value": 0, "unit": "°F"}
